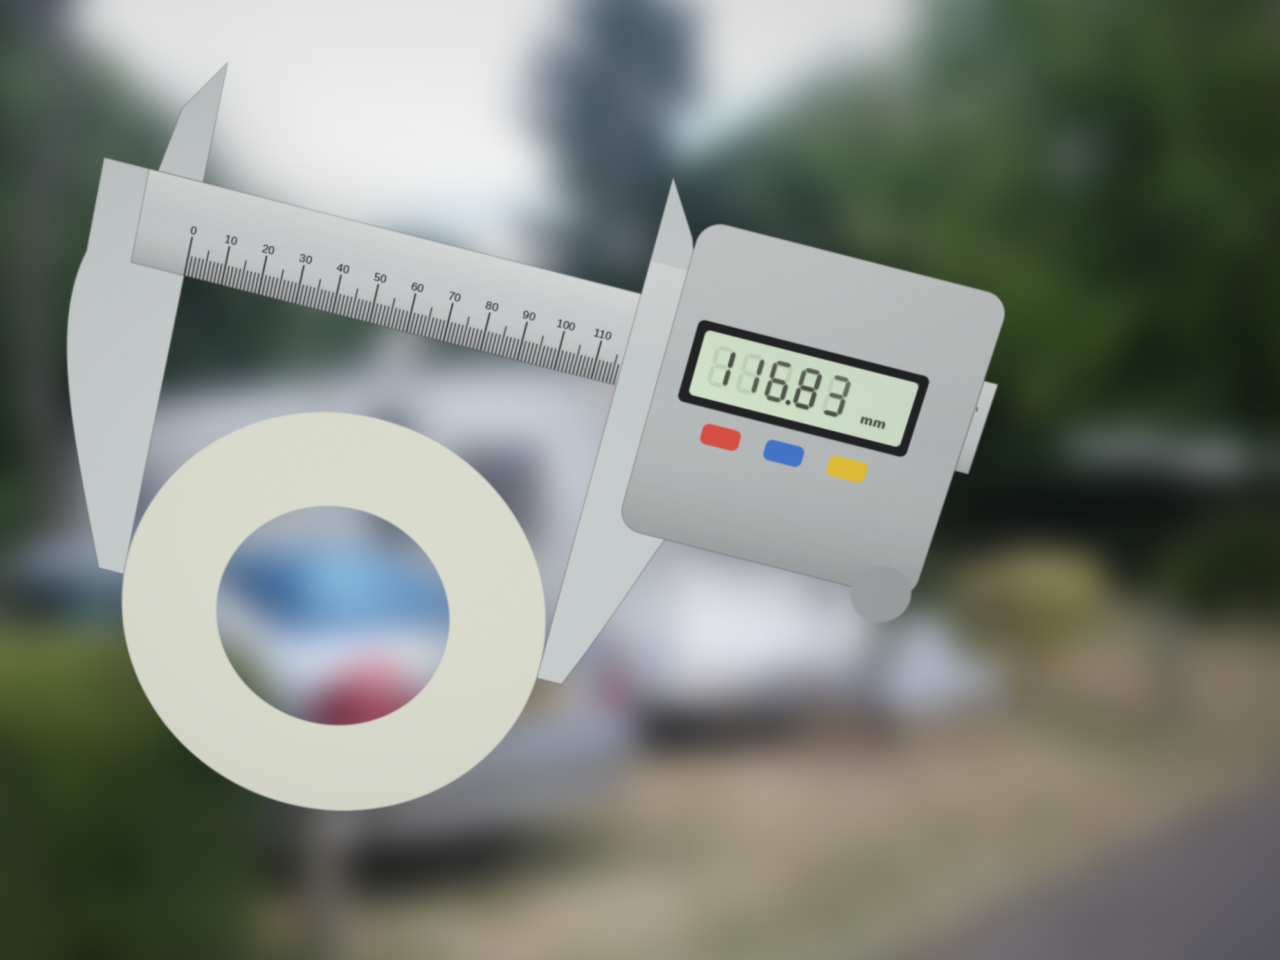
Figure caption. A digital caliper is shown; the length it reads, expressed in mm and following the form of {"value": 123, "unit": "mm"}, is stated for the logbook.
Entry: {"value": 116.83, "unit": "mm"}
